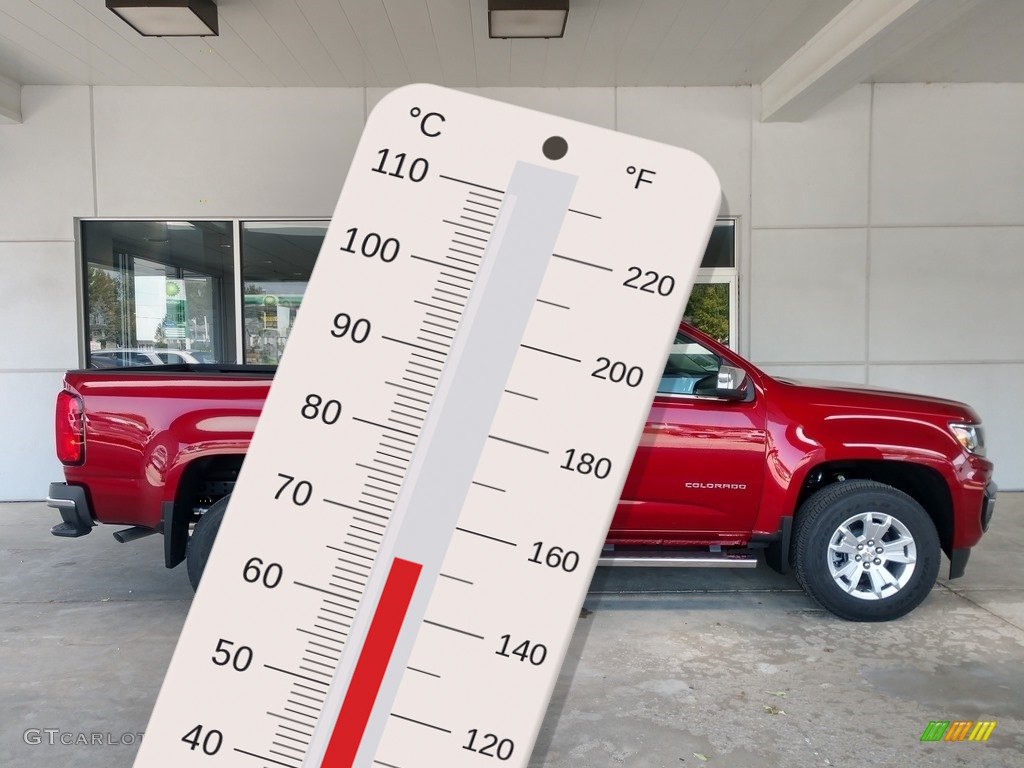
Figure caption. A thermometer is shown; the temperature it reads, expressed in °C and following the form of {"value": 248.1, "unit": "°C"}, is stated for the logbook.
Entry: {"value": 66, "unit": "°C"}
